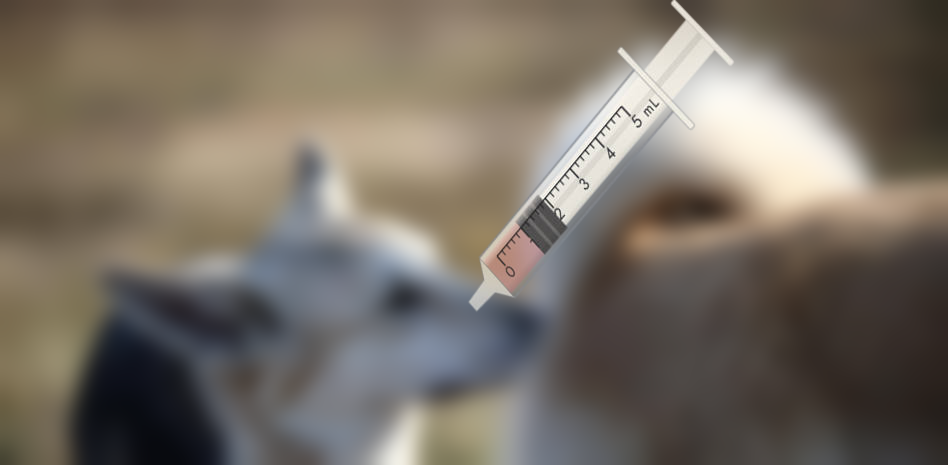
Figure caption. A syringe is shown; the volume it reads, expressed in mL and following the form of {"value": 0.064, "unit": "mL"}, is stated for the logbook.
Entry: {"value": 1, "unit": "mL"}
